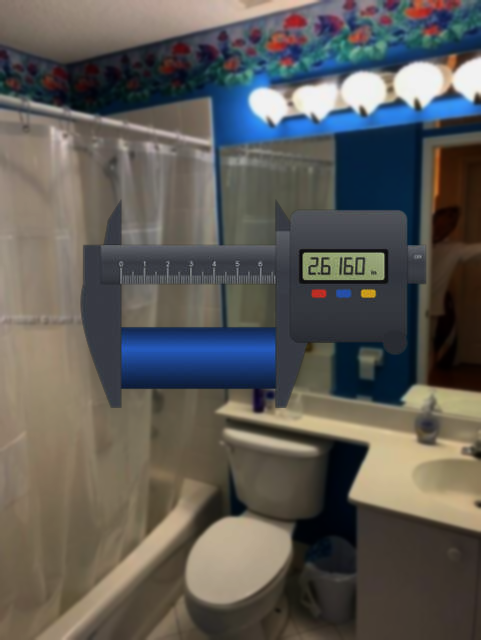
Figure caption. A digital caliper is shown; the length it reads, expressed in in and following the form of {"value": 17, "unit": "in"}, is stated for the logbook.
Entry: {"value": 2.6160, "unit": "in"}
